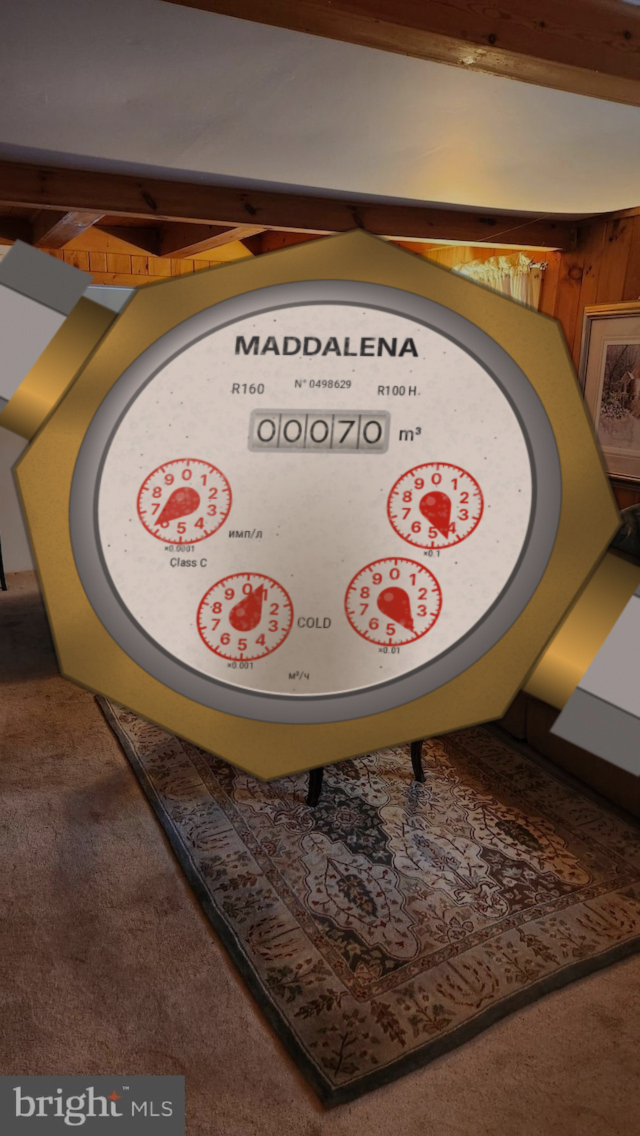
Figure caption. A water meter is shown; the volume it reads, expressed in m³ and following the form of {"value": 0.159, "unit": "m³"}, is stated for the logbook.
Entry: {"value": 70.4406, "unit": "m³"}
